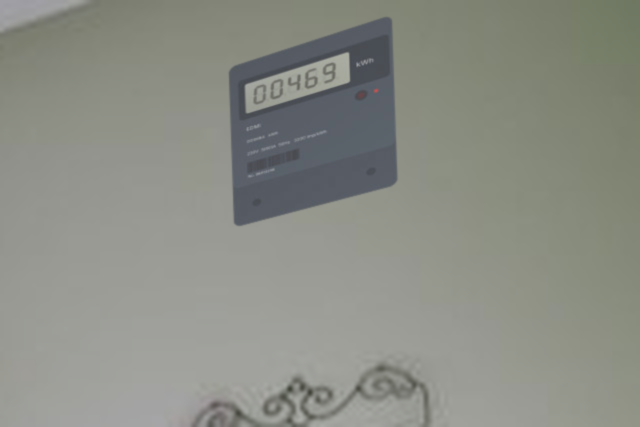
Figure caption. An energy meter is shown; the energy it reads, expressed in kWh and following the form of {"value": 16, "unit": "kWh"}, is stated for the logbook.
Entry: {"value": 469, "unit": "kWh"}
